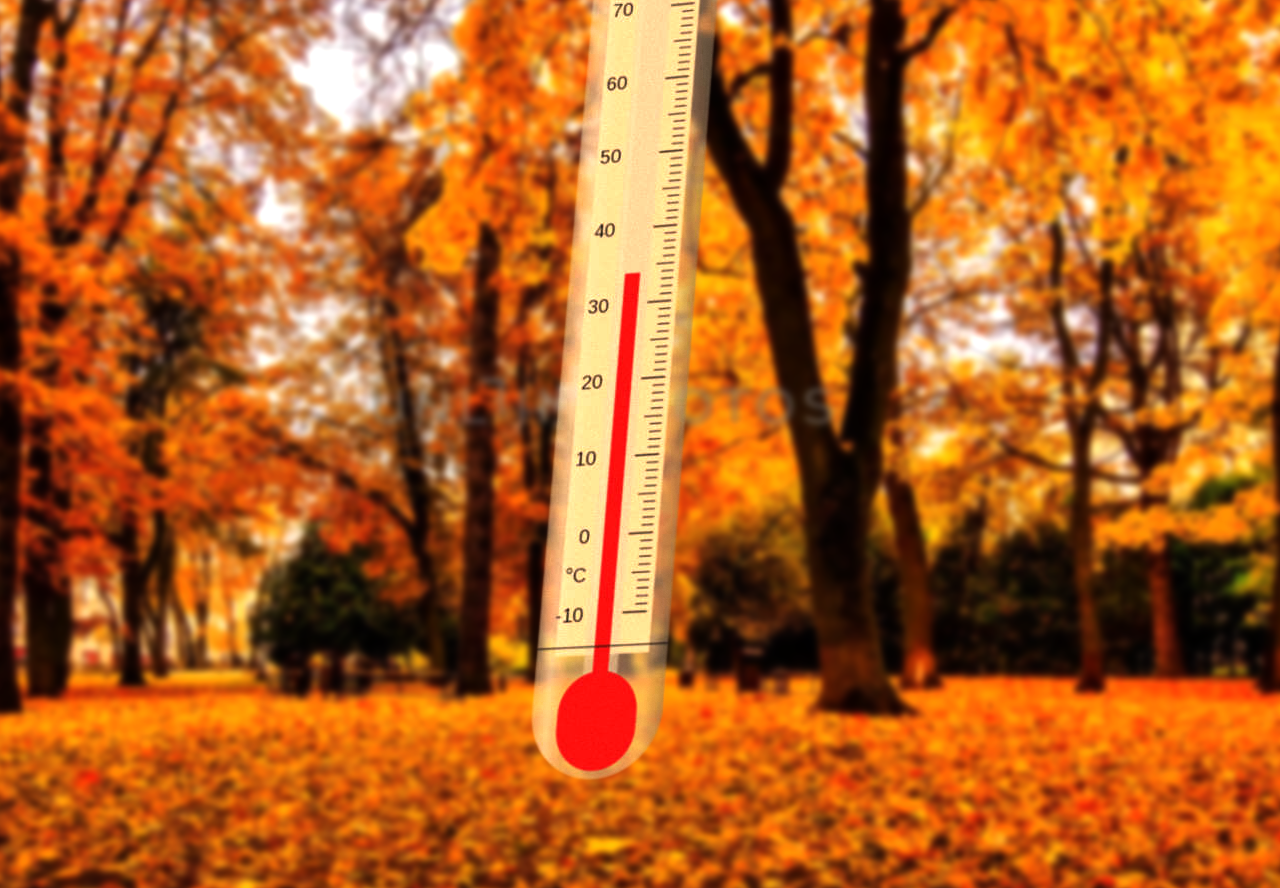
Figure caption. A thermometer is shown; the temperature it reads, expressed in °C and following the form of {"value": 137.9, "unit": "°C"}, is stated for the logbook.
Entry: {"value": 34, "unit": "°C"}
